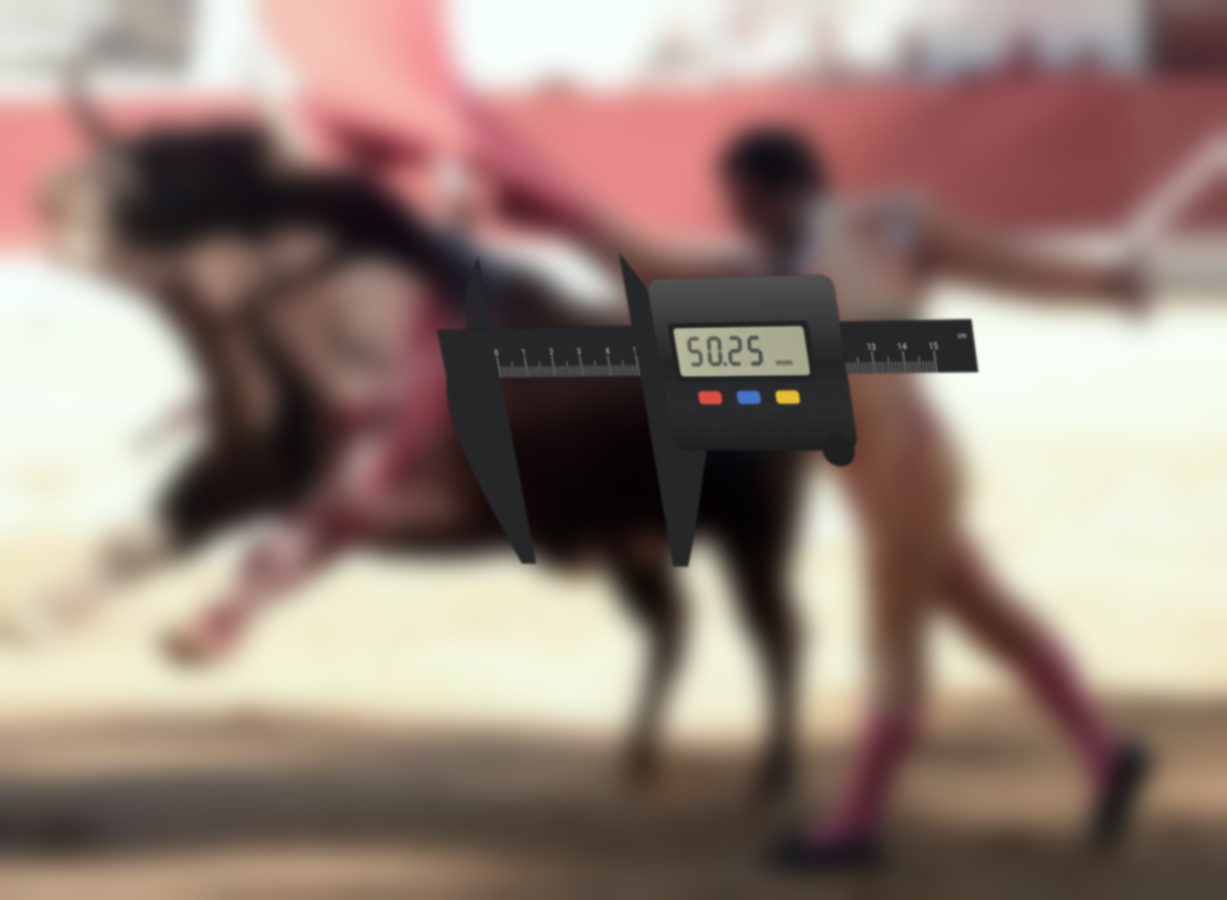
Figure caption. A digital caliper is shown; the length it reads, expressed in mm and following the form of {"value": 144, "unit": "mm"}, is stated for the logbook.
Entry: {"value": 50.25, "unit": "mm"}
